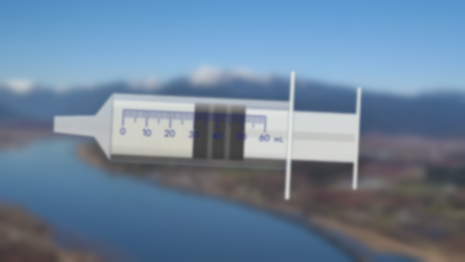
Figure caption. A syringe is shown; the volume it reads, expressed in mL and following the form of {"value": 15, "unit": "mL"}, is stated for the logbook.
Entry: {"value": 30, "unit": "mL"}
